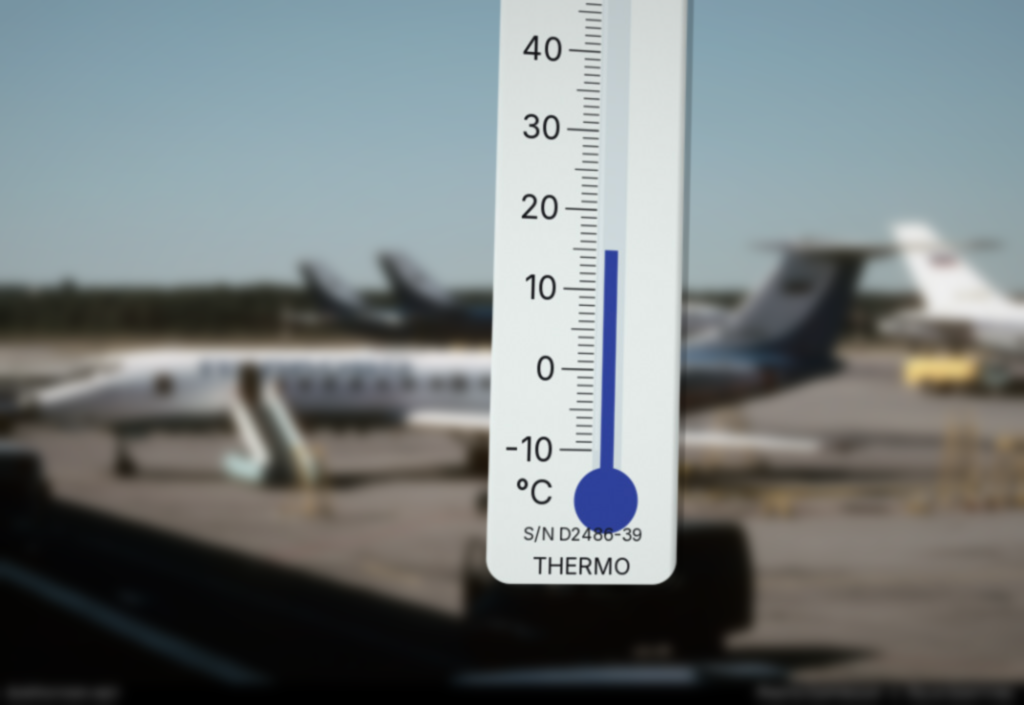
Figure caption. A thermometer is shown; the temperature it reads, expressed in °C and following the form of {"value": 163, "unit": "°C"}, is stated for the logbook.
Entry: {"value": 15, "unit": "°C"}
